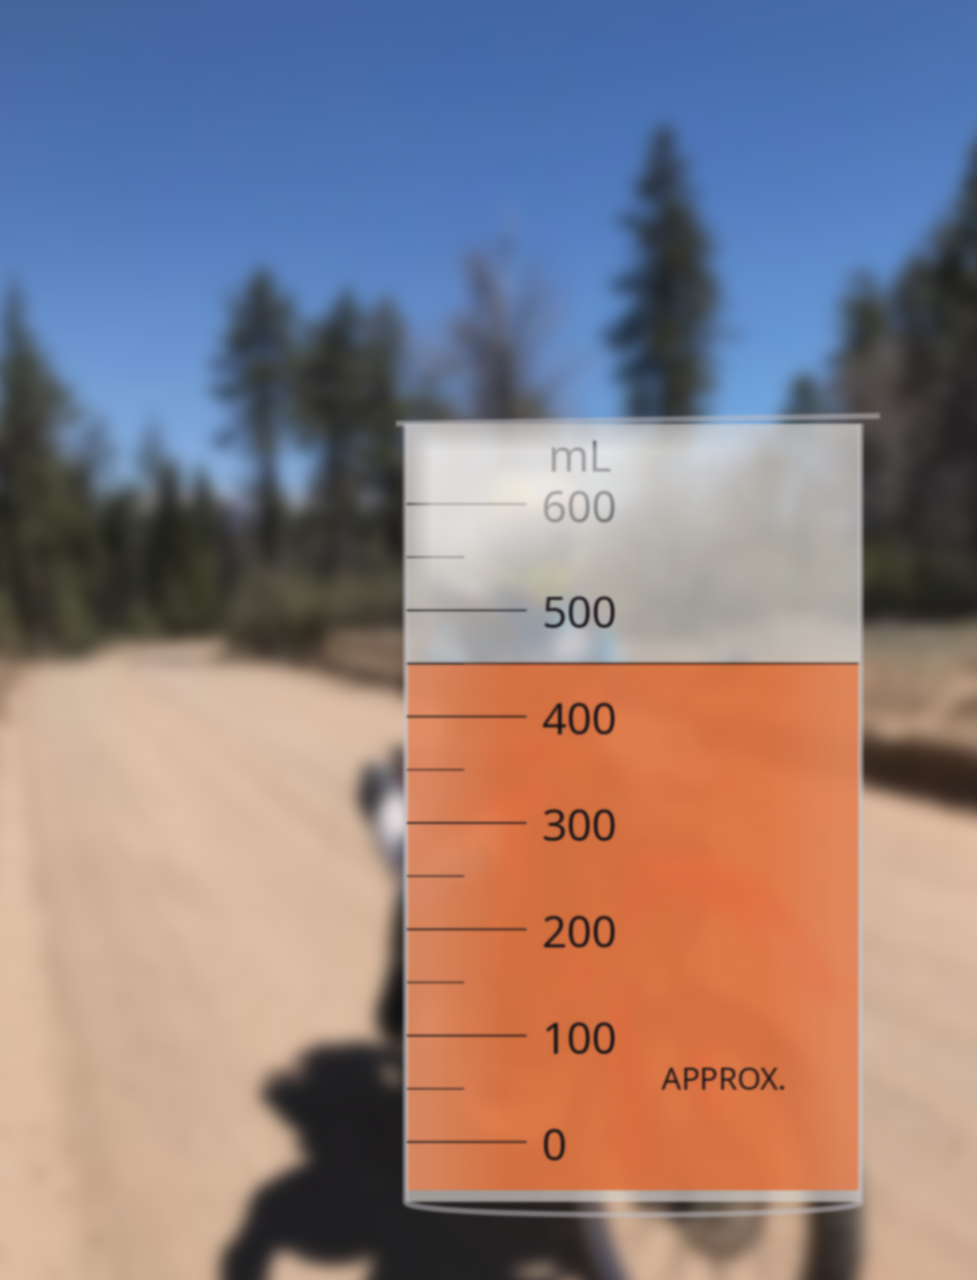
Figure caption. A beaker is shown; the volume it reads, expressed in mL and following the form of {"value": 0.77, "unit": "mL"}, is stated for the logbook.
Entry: {"value": 450, "unit": "mL"}
